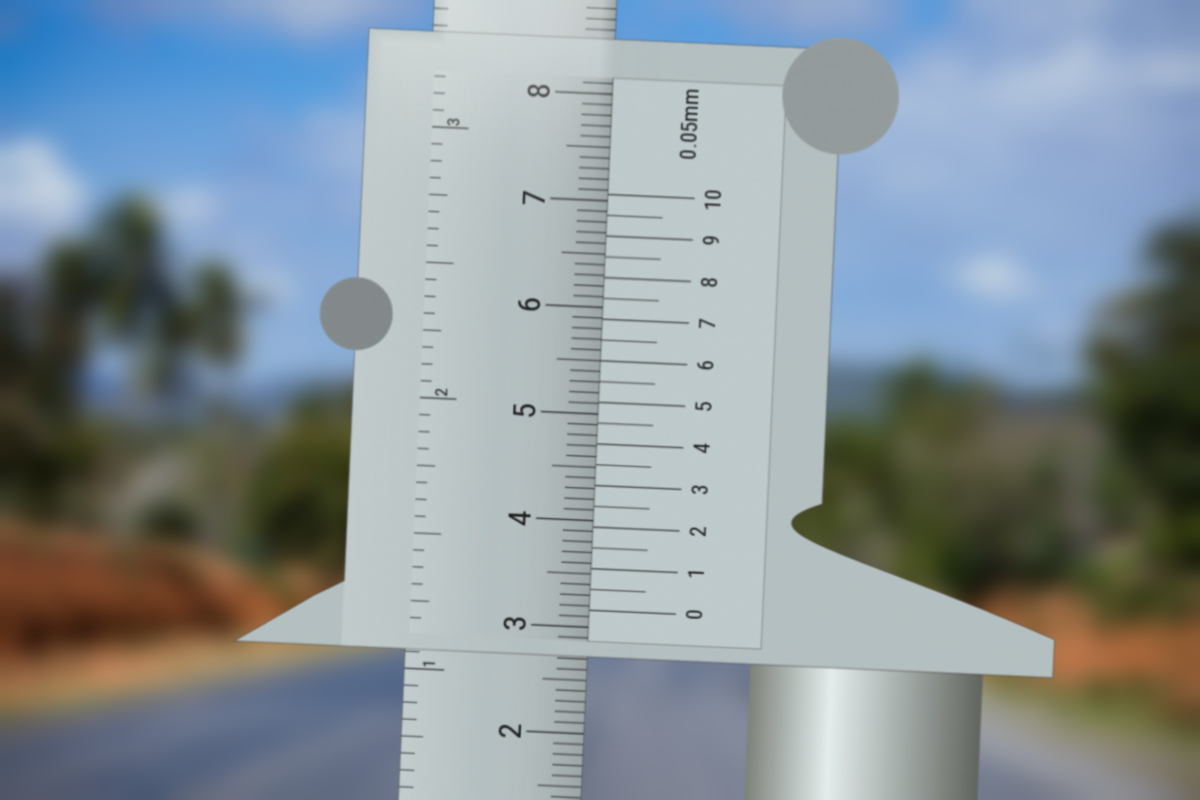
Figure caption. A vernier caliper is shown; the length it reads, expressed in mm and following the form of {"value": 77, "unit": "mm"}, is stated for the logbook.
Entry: {"value": 31.6, "unit": "mm"}
